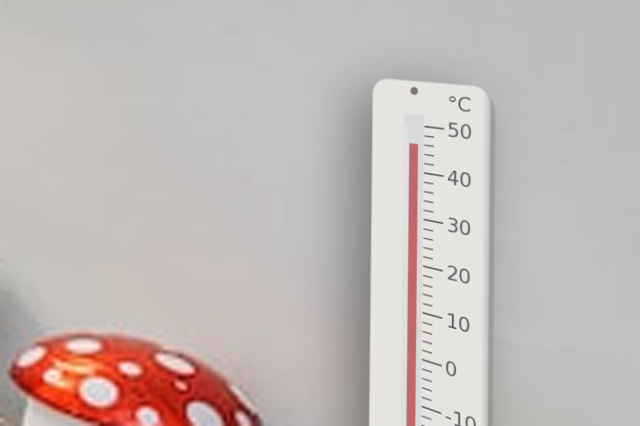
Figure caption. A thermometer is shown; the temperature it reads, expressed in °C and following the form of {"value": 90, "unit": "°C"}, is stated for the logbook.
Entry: {"value": 46, "unit": "°C"}
